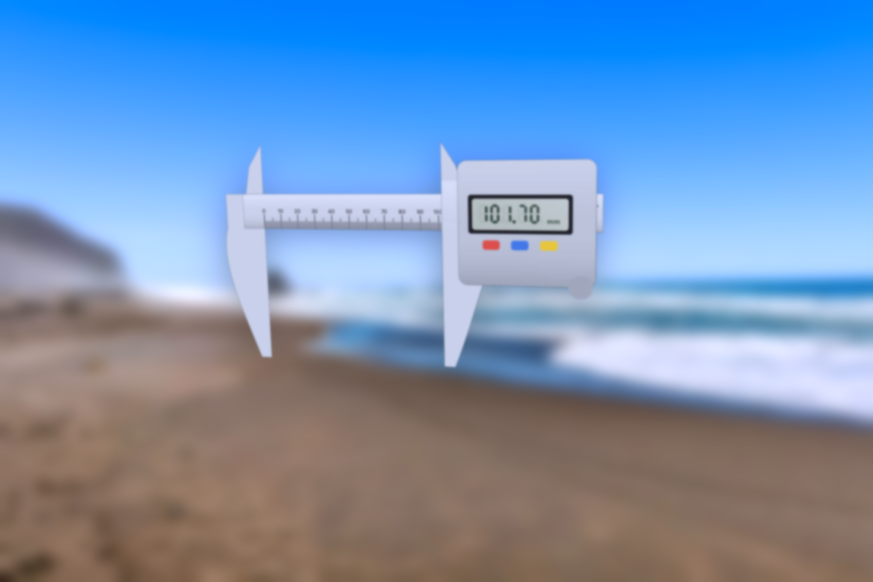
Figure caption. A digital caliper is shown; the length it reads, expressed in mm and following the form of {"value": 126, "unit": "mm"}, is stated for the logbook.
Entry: {"value": 101.70, "unit": "mm"}
